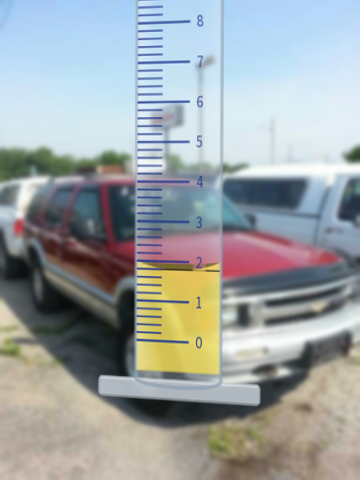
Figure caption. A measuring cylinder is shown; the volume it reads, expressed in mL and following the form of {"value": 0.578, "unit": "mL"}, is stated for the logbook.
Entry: {"value": 1.8, "unit": "mL"}
